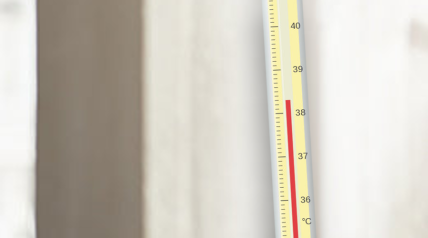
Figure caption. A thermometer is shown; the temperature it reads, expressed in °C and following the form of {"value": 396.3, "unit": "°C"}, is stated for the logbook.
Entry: {"value": 38.3, "unit": "°C"}
